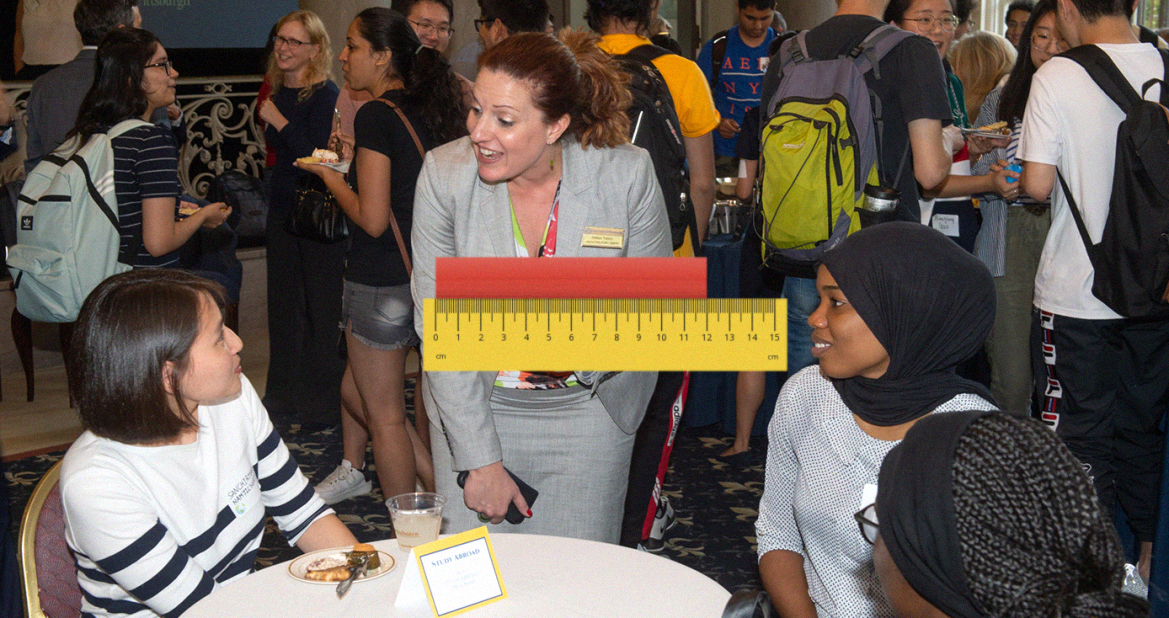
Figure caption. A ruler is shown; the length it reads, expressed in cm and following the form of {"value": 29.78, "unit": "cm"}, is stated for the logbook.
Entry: {"value": 12, "unit": "cm"}
